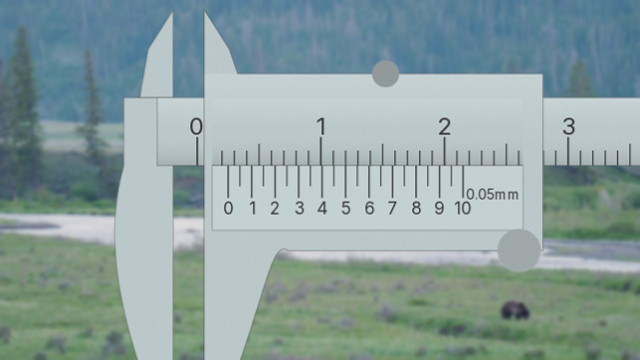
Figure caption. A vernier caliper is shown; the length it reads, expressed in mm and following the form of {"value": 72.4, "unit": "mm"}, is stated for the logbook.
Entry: {"value": 2.5, "unit": "mm"}
